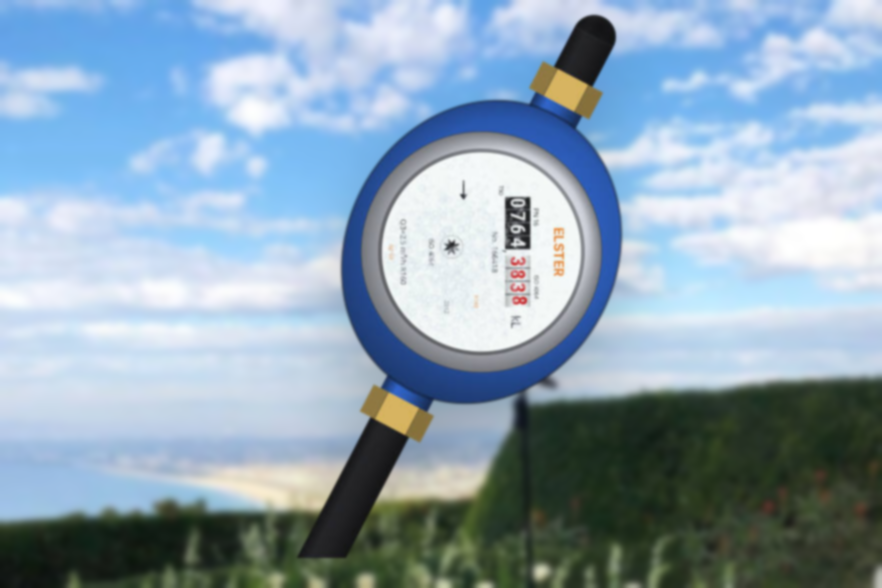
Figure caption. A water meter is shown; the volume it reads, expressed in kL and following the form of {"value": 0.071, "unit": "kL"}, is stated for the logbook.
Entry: {"value": 764.3838, "unit": "kL"}
